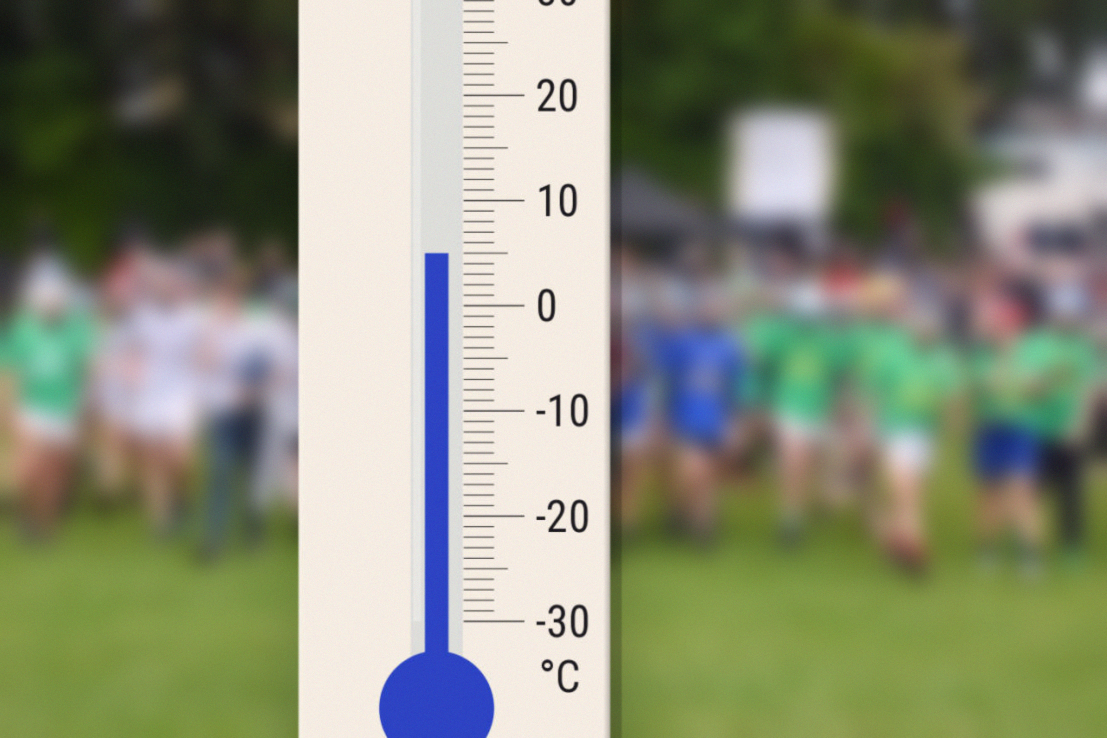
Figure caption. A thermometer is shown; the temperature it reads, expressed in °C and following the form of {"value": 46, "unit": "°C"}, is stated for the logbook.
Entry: {"value": 5, "unit": "°C"}
